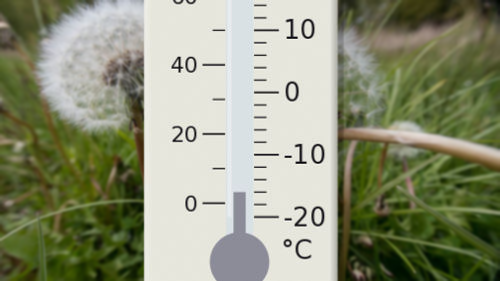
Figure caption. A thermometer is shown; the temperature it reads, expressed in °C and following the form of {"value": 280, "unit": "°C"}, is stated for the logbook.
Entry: {"value": -16, "unit": "°C"}
